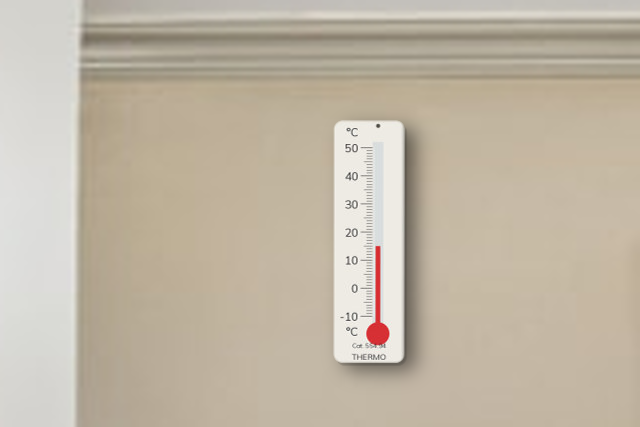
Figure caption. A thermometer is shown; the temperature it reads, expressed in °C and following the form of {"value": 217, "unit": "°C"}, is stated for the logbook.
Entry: {"value": 15, "unit": "°C"}
